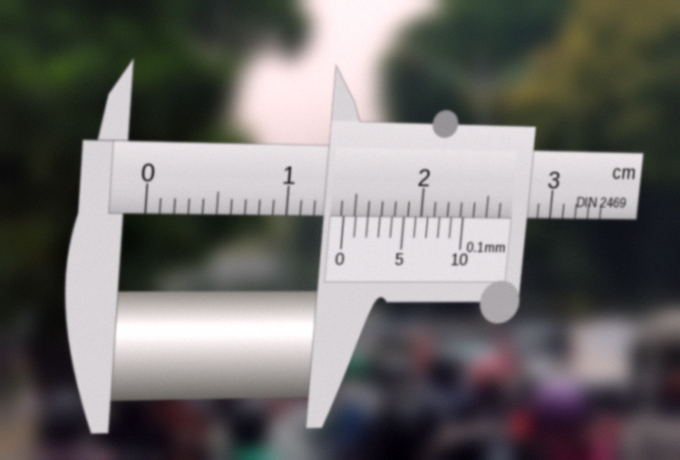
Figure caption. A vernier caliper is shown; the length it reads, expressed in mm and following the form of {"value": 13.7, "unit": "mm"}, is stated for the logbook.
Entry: {"value": 14.2, "unit": "mm"}
